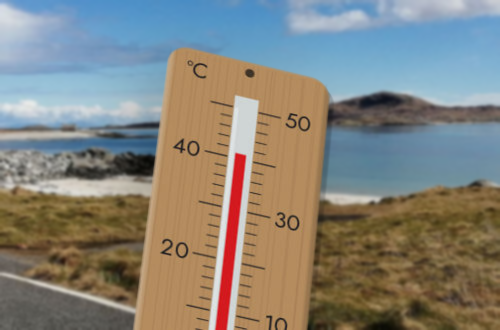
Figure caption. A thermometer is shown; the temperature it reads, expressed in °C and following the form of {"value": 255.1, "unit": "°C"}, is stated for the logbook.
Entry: {"value": 41, "unit": "°C"}
